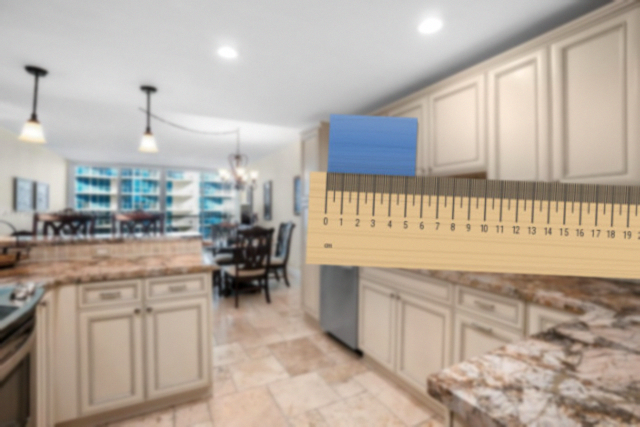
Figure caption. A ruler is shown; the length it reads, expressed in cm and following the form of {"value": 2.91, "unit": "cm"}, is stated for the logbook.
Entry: {"value": 5.5, "unit": "cm"}
